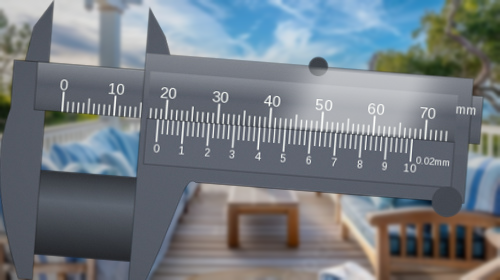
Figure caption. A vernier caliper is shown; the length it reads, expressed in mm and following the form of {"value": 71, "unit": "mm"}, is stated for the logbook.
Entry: {"value": 18.5, "unit": "mm"}
